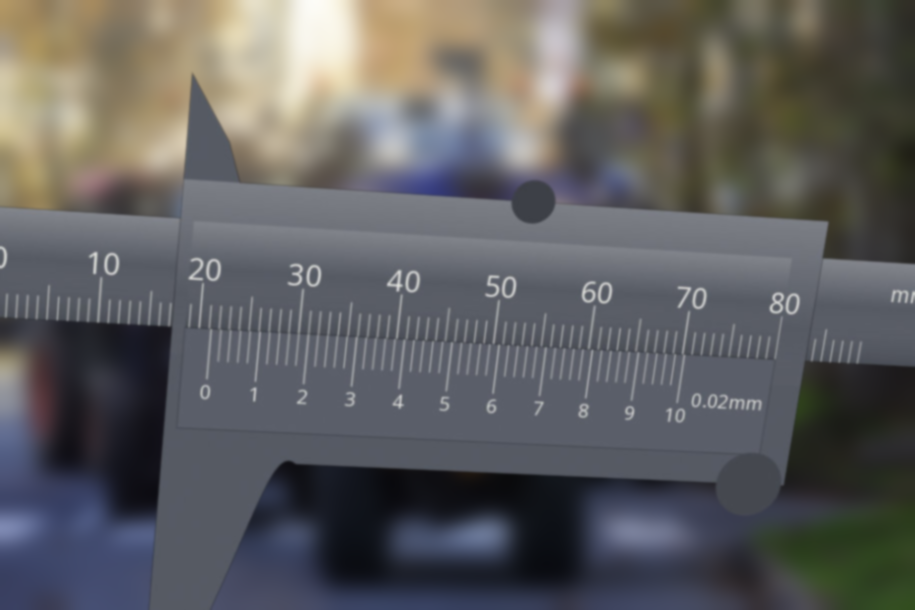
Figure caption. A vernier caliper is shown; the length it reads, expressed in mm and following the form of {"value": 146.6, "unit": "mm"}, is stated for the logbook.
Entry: {"value": 21.2, "unit": "mm"}
